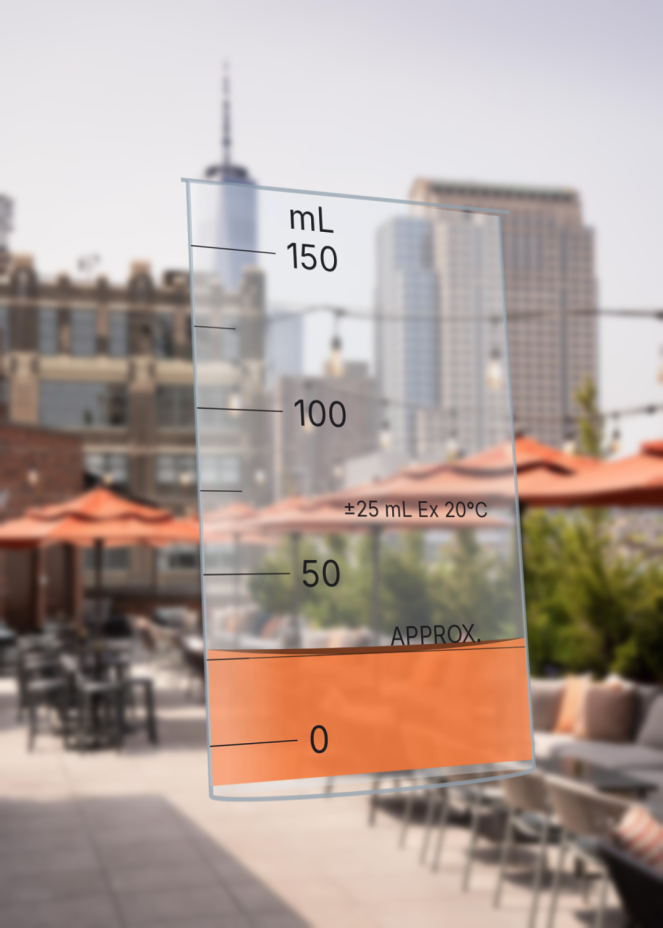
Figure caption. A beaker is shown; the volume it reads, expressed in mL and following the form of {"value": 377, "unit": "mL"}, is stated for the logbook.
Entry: {"value": 25, "unit": "mL"}
